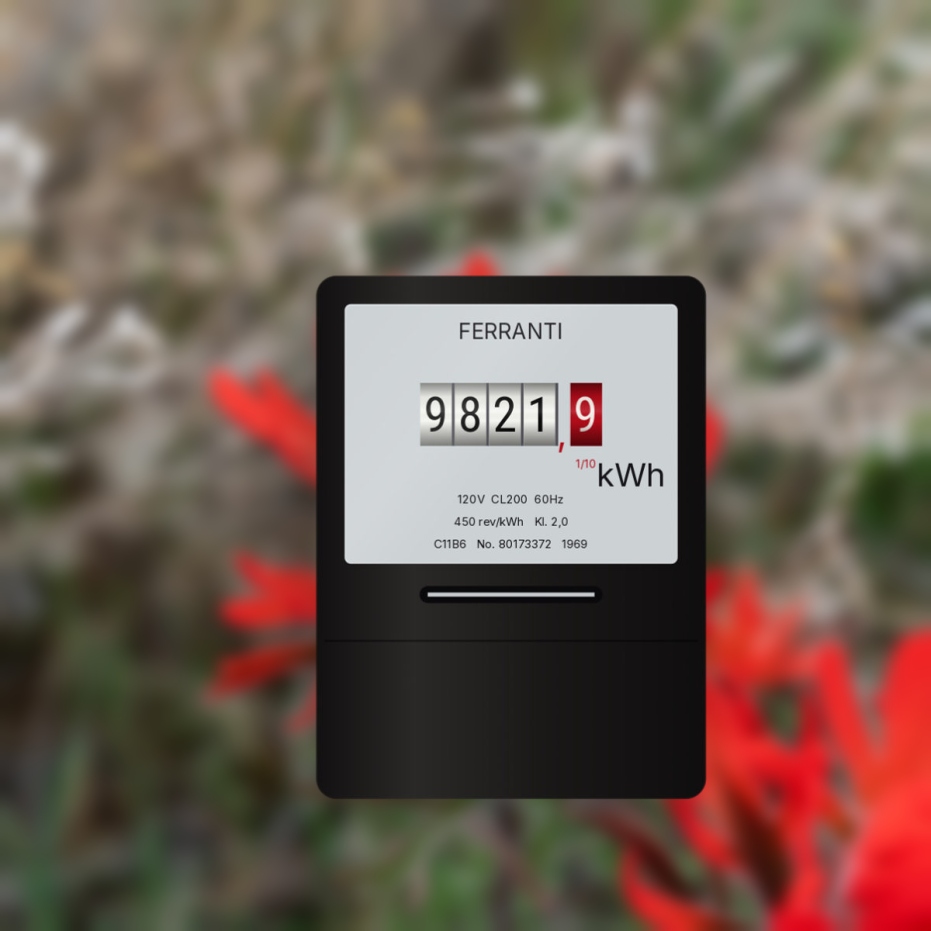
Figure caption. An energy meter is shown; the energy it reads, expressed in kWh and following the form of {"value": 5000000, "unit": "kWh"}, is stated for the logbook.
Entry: {"value": 9821.9, "unit": "kWh"}
